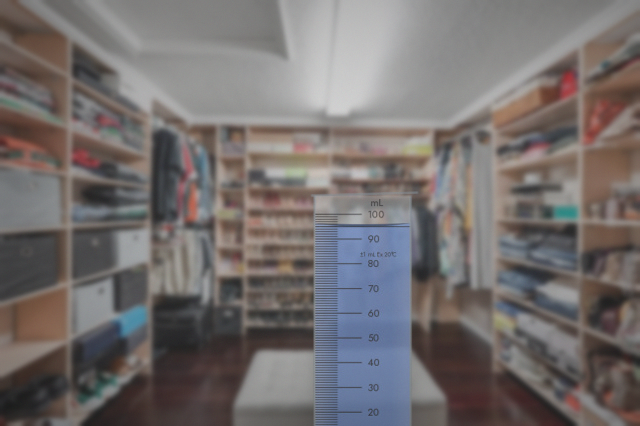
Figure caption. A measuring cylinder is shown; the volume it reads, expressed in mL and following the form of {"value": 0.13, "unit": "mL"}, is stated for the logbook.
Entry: {"value": 95, "unit": "mL"}
